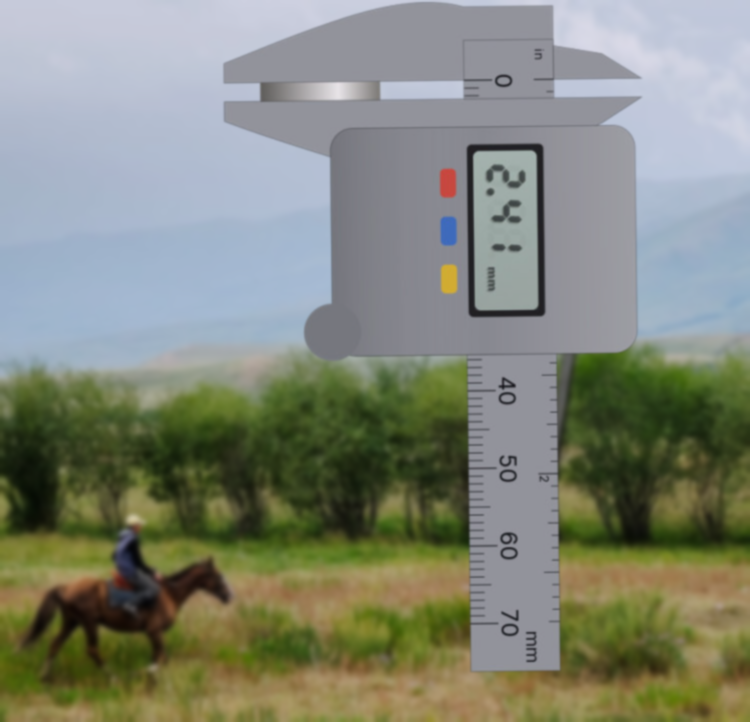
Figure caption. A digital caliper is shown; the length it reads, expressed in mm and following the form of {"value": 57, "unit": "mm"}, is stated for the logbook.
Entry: {"value": 2.41, "unit": "mm"}
